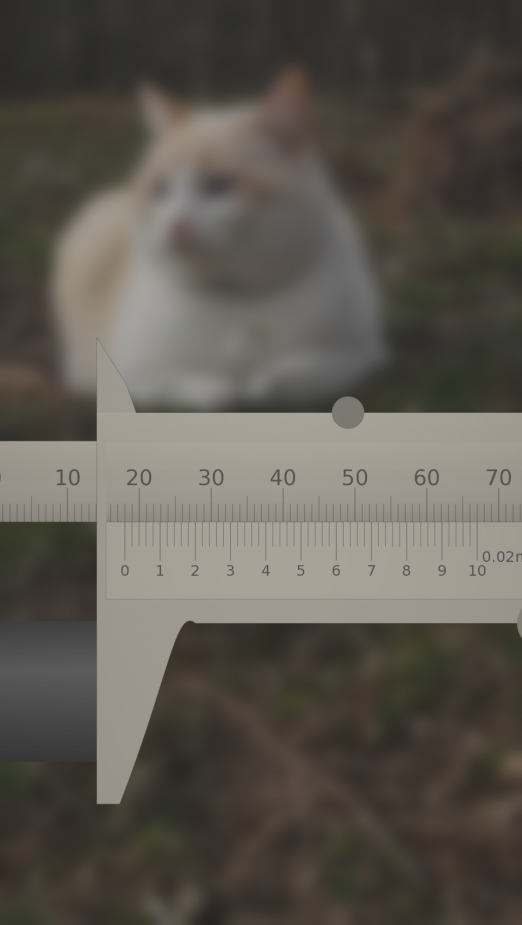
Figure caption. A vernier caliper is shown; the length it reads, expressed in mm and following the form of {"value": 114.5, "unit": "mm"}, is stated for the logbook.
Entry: {"value": 18.0, "unit": "mm"}
